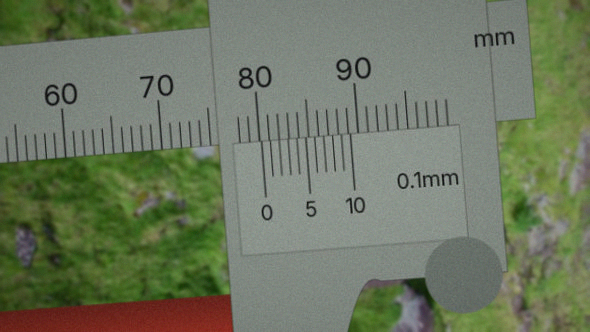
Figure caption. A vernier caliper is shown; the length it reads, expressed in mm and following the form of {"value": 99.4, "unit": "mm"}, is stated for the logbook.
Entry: {"value": 80.2, "unit": "mm"}
